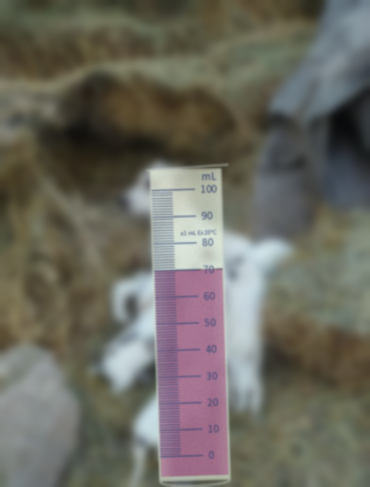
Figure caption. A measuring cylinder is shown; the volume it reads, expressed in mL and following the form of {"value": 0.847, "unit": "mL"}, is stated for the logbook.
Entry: {"value": 70, "unit": "mL"}
